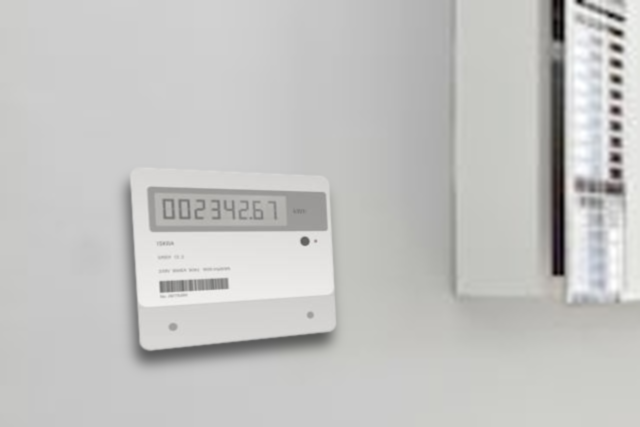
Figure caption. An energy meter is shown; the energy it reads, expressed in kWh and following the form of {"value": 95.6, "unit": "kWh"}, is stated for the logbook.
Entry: {"value": 2342.67, "unit": "kWh"}
